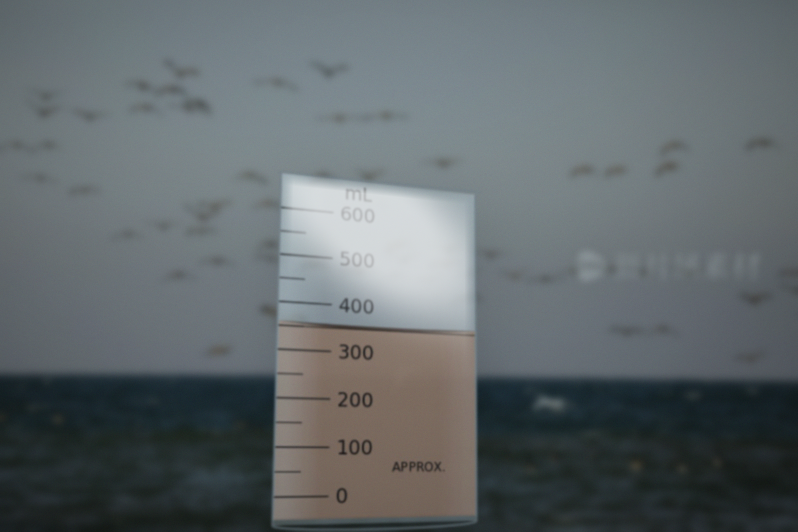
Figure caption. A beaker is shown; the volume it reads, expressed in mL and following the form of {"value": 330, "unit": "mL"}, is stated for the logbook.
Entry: {"value": 350, "unit": "mL"}
